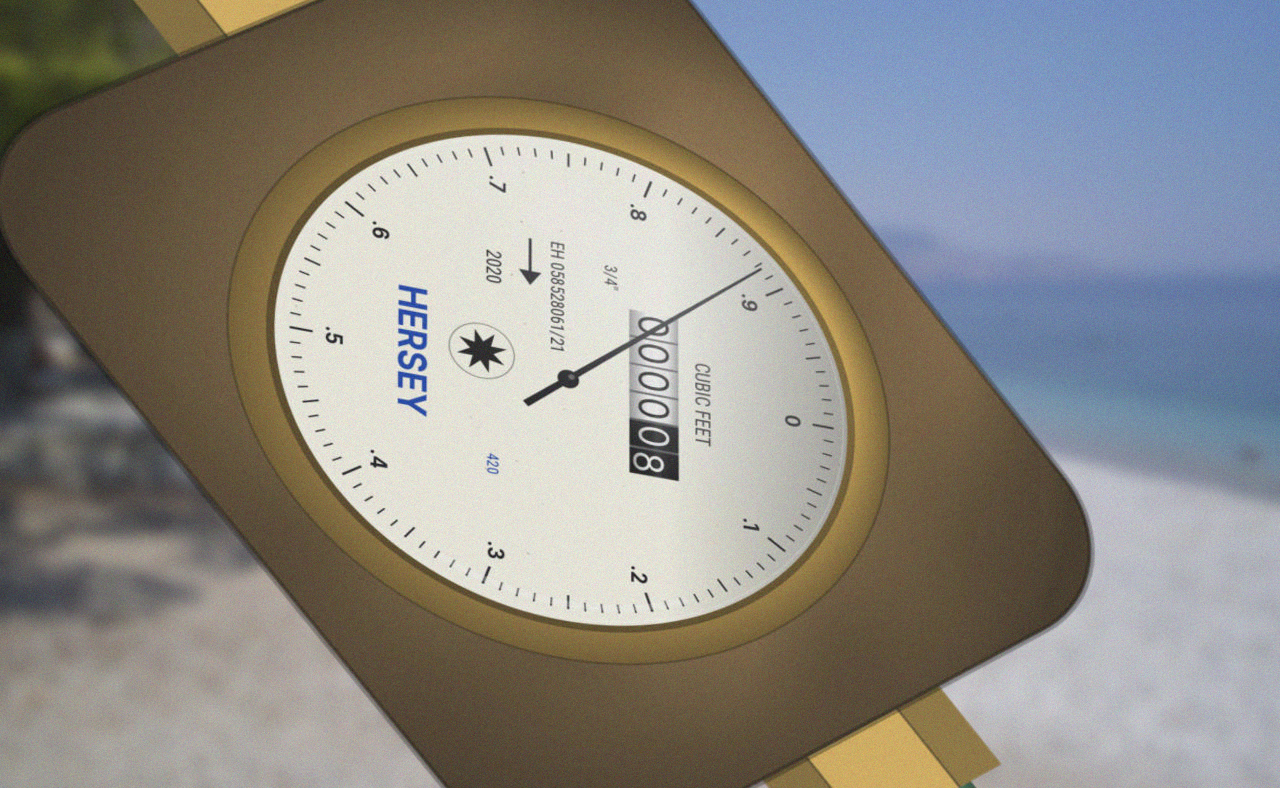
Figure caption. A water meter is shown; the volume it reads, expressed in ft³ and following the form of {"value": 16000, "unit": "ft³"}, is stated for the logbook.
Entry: {"value": 7.88, "unit": "ft³"}
